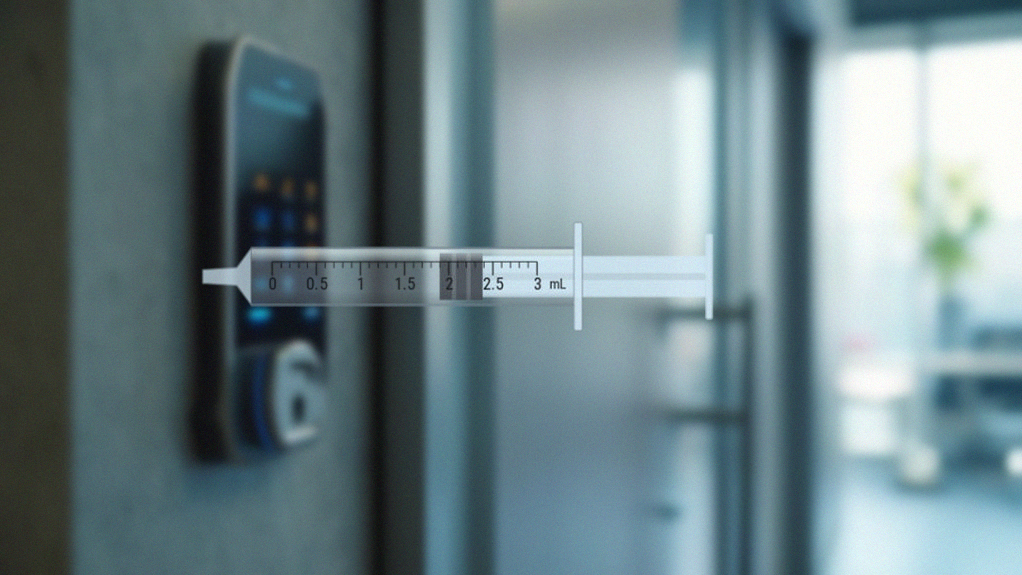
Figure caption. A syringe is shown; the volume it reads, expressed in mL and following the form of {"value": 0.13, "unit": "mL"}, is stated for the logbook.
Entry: {"value": 1.9, "unit": "mL"}
